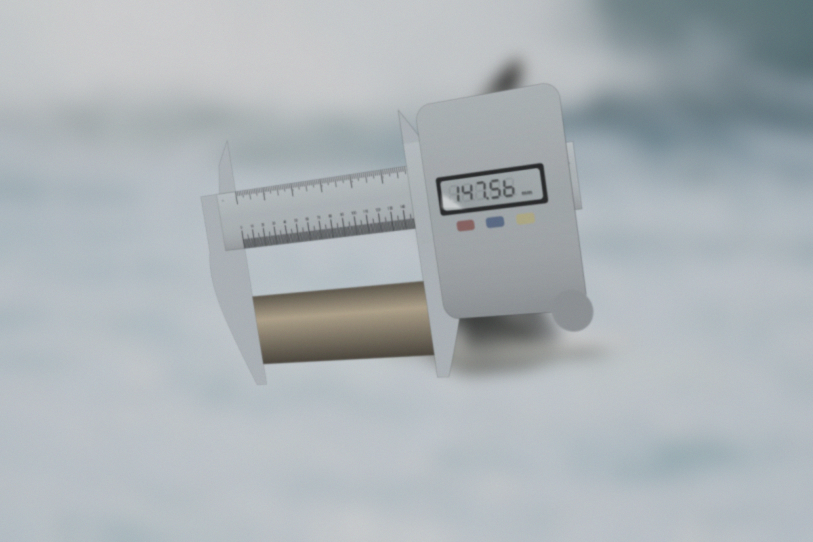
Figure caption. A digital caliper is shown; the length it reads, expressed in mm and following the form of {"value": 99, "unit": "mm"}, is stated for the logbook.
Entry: {"value": 147.56, "unit": "mm"}
